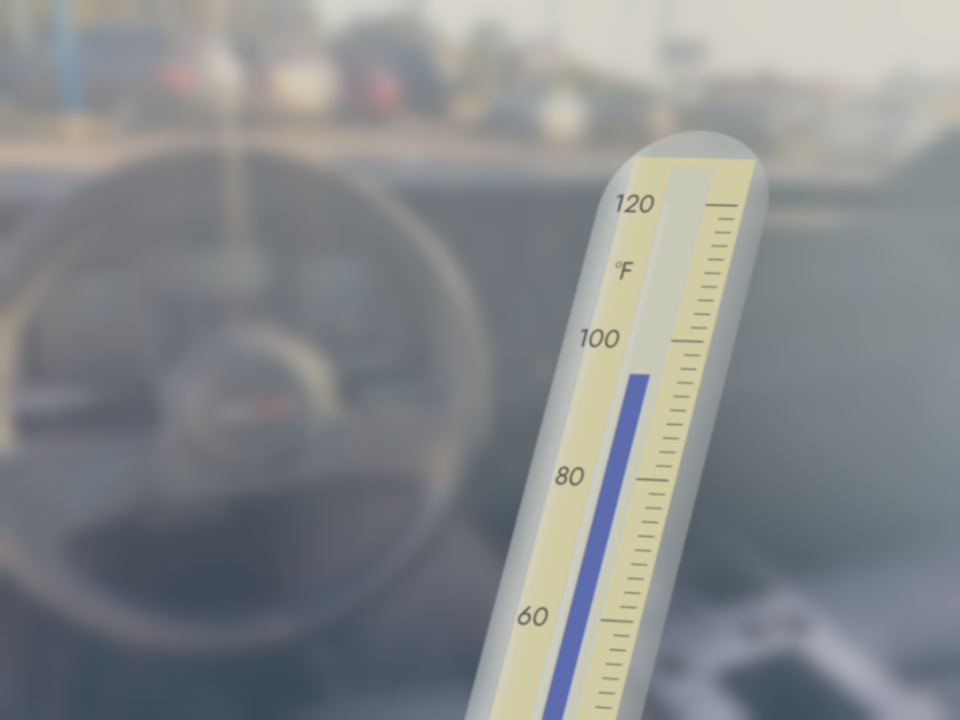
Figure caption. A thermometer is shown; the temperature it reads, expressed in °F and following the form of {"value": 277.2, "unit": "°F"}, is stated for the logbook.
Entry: {"value": 95, "unit": "°F"}
